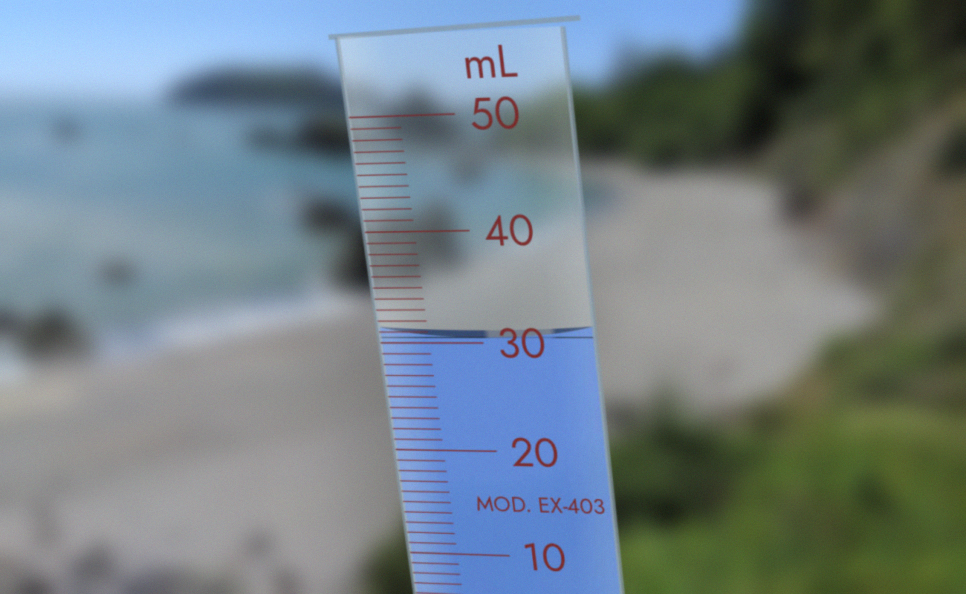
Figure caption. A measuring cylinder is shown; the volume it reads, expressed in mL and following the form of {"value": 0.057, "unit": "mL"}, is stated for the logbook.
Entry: {"value": 30.5, "unit": "mL"}
